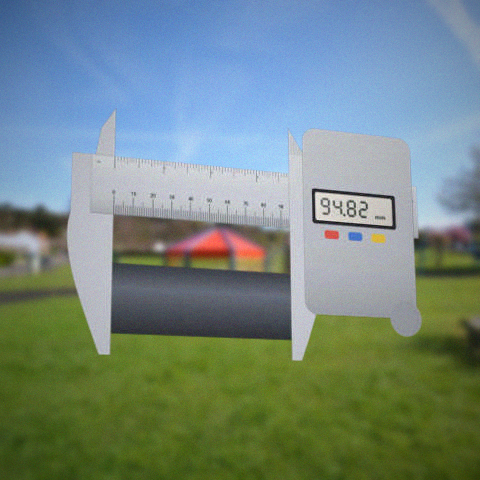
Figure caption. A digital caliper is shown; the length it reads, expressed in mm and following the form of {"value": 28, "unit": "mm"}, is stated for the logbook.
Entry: {"value": 94.82, "unit": "mm"}
